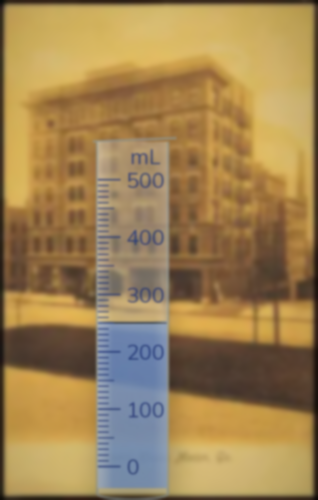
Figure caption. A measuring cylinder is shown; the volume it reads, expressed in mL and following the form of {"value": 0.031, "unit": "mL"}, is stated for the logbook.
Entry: {"value": 250, "unit": "mL"}
